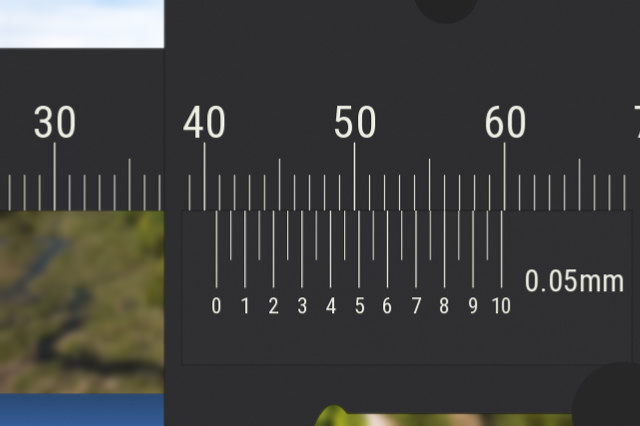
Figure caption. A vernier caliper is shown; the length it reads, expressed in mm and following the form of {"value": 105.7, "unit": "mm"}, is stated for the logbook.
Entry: {"value": 40.8, "unit": "mm"}
